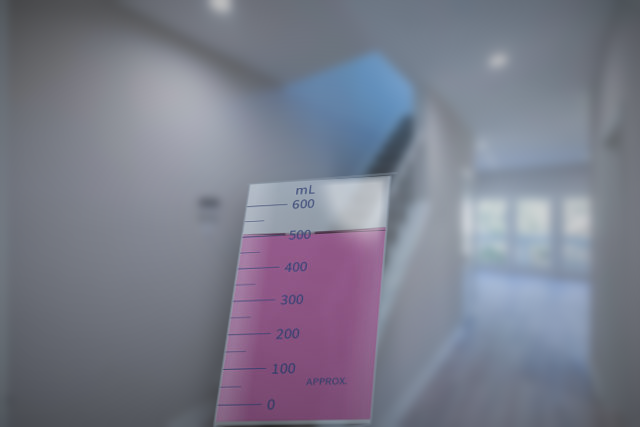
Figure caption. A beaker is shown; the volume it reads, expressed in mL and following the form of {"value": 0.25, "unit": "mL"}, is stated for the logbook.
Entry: {"value": 500, "unit": "mL"}
